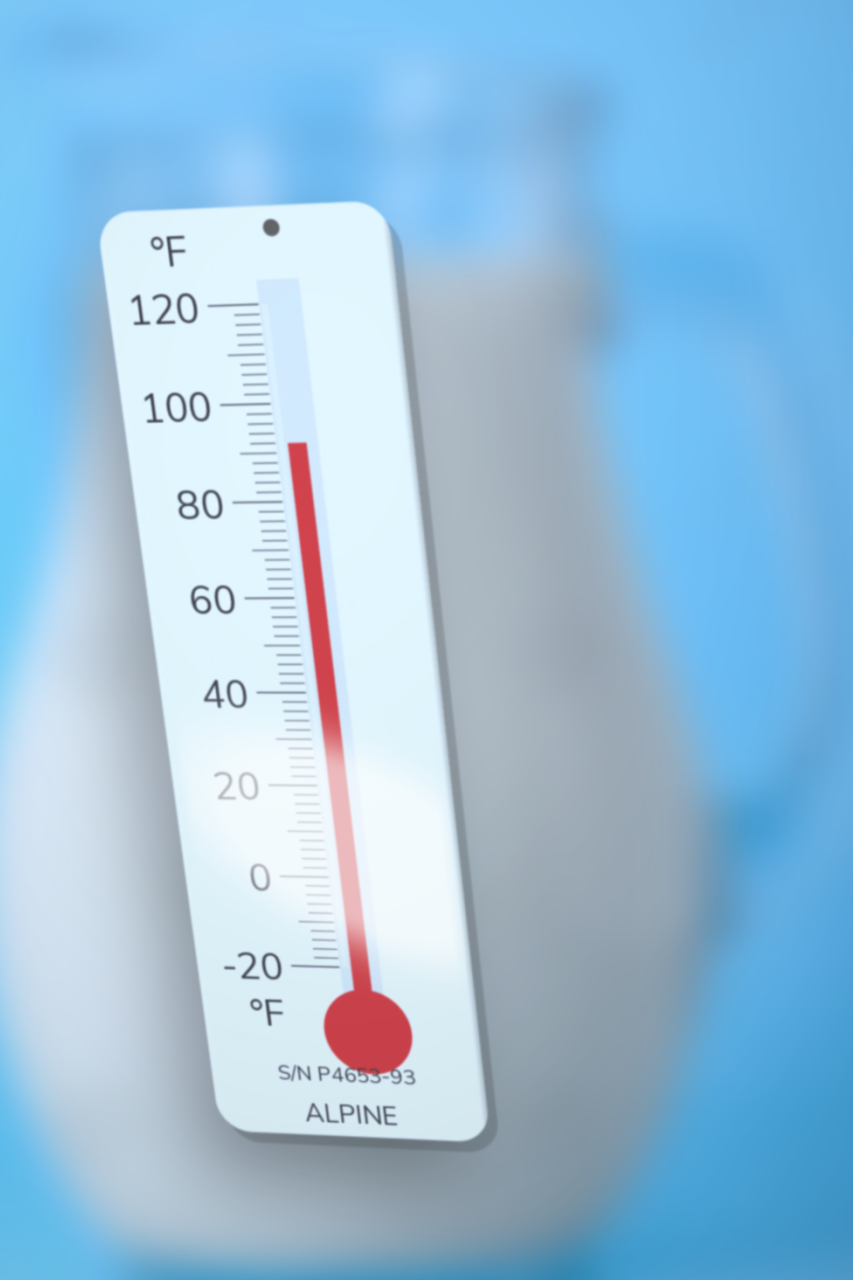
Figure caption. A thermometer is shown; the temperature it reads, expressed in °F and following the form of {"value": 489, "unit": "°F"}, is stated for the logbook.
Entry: {"value": 92, "unit": "°F"}
